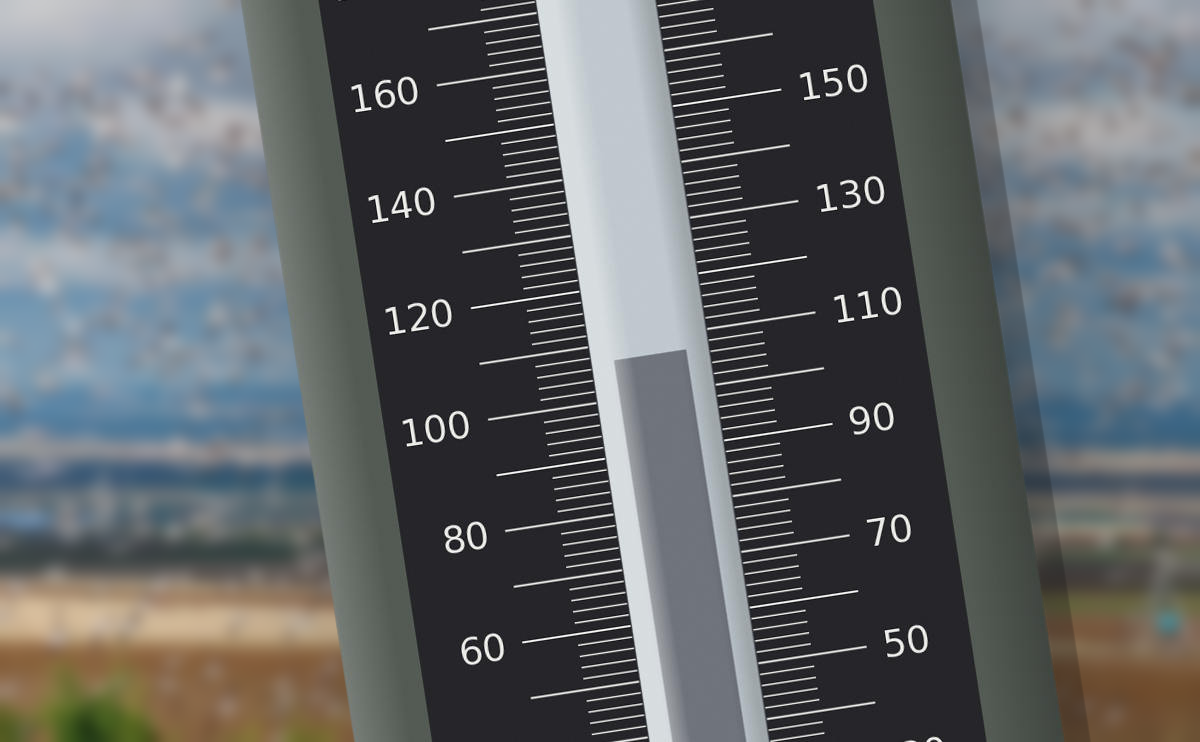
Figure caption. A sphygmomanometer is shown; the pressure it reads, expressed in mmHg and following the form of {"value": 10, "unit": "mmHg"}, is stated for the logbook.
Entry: {"value": 107, "unit": "mmHg"}
